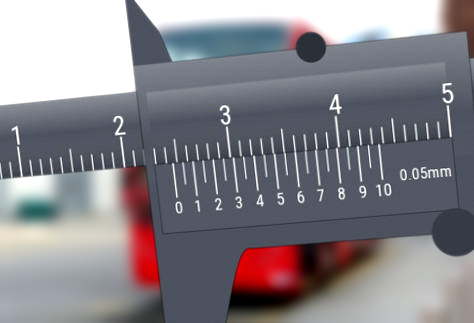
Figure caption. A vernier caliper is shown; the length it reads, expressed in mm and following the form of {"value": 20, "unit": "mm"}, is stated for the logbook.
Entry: {"value": 24.6, "unit": "mm"}
